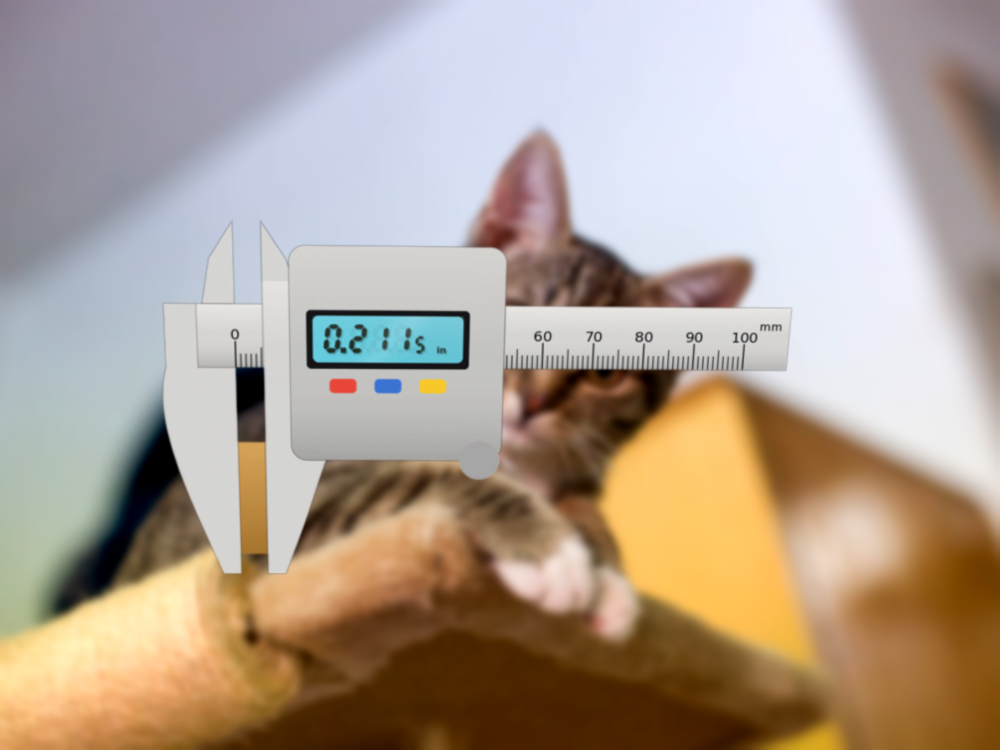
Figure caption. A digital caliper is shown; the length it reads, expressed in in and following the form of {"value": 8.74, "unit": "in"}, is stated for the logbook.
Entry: {"value": 0.2115, "unit": "in"}
